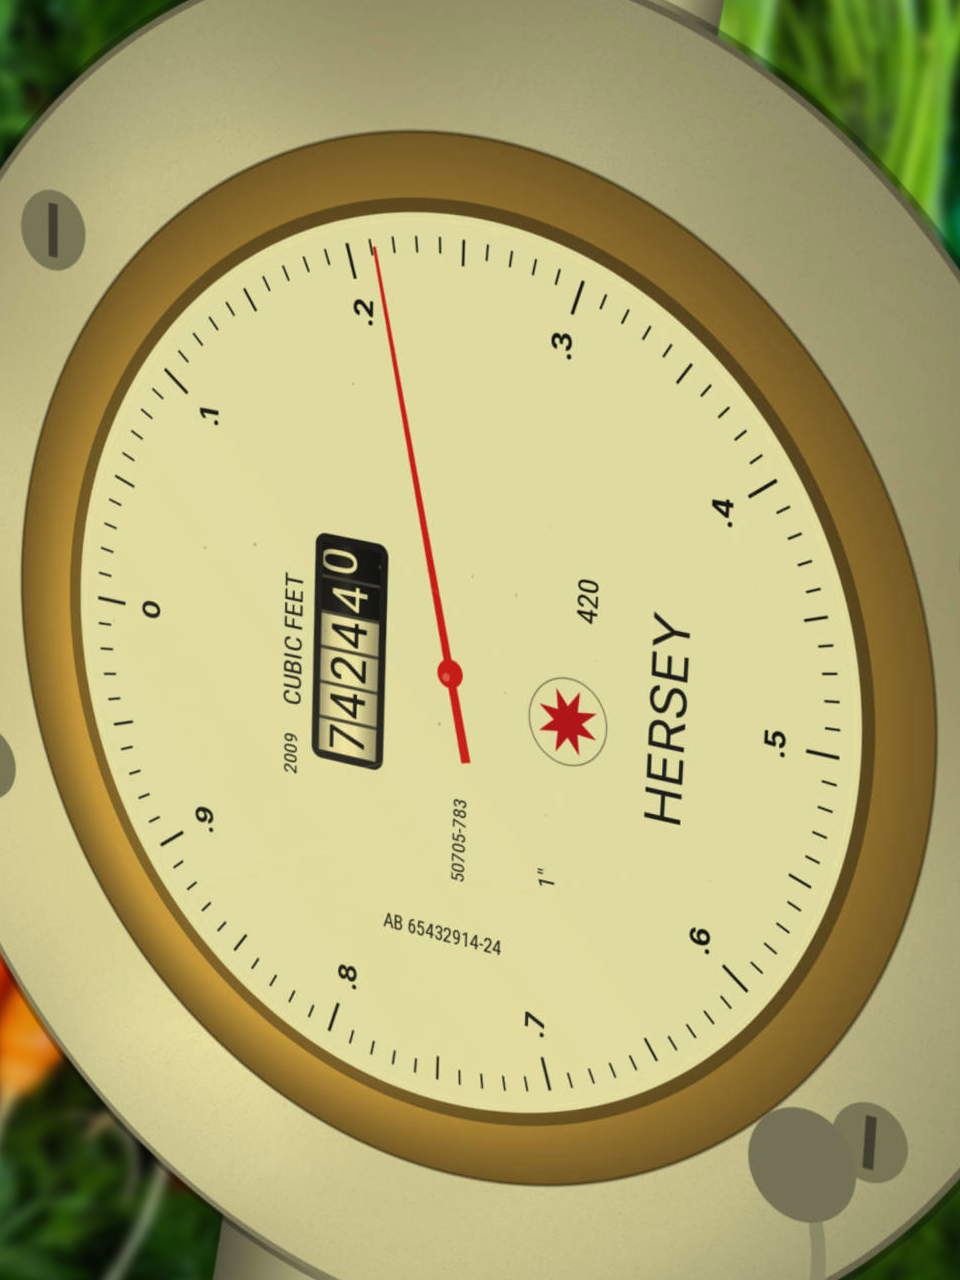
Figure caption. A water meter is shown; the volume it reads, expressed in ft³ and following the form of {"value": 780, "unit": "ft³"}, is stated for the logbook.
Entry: {"value": 742440.21, "unit": "ft³"}
